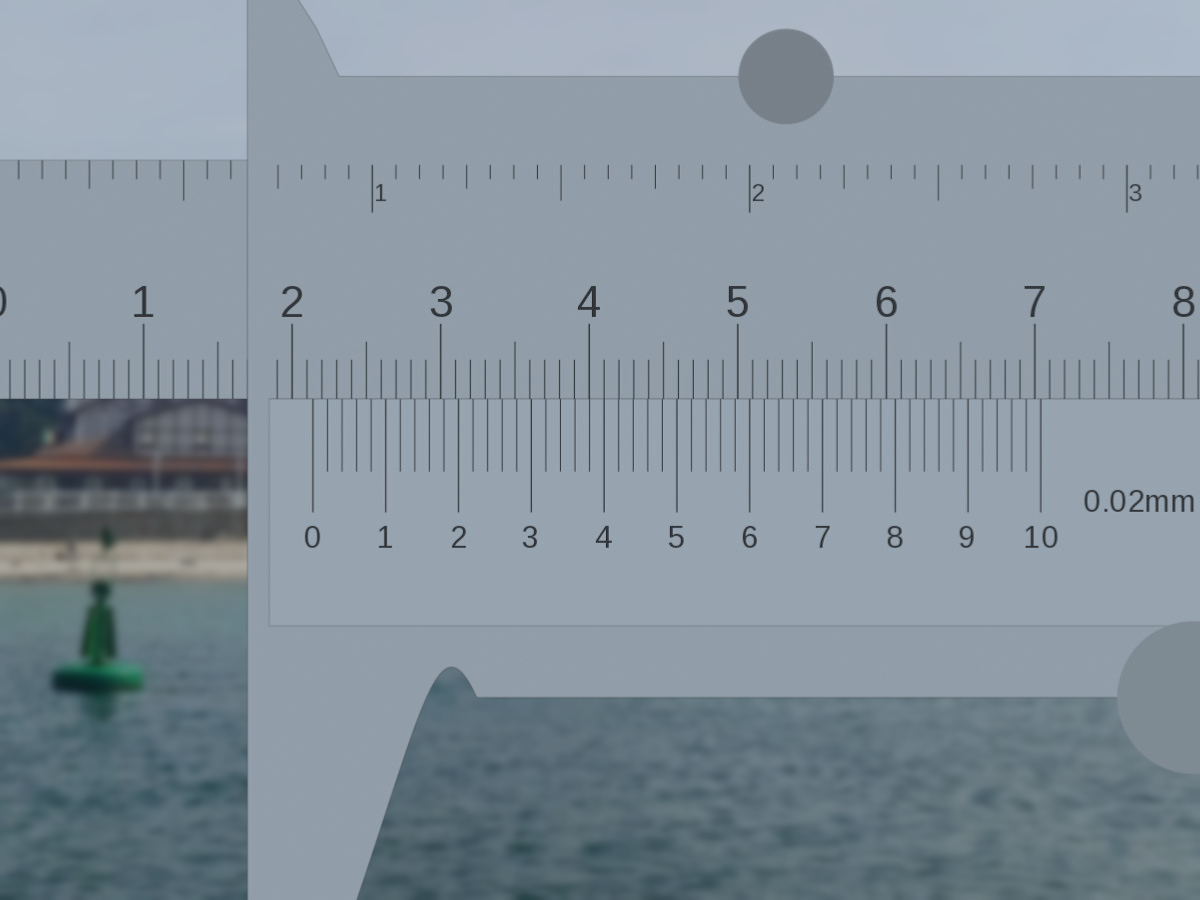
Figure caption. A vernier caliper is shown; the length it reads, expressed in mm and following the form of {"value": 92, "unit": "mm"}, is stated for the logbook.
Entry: {"value": 21.4, "unit": "mm"}
